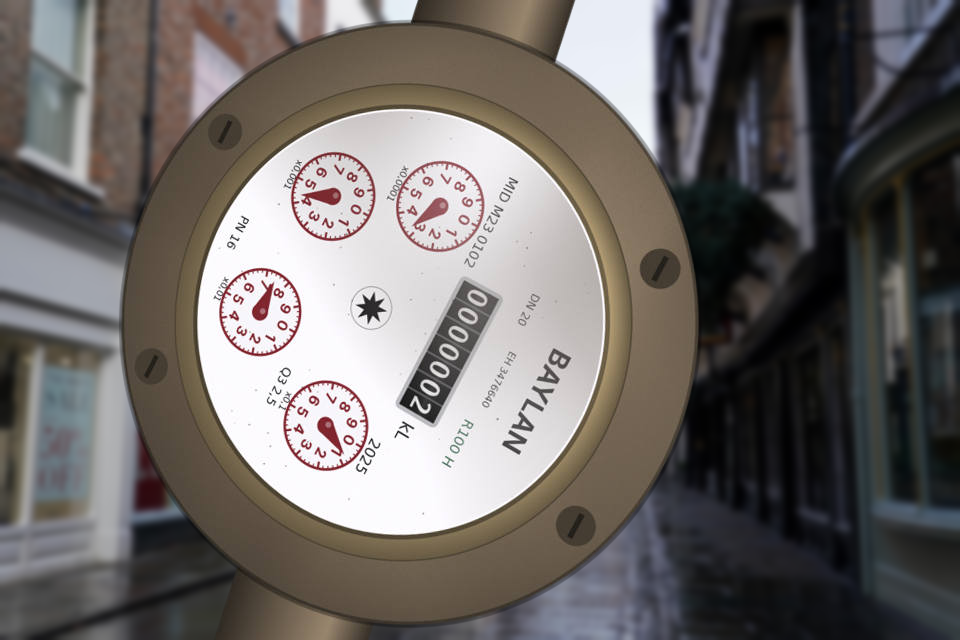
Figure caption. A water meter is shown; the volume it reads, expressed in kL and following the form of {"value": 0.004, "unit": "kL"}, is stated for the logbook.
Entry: {"value": 2.0743, "unit": "kL"}
